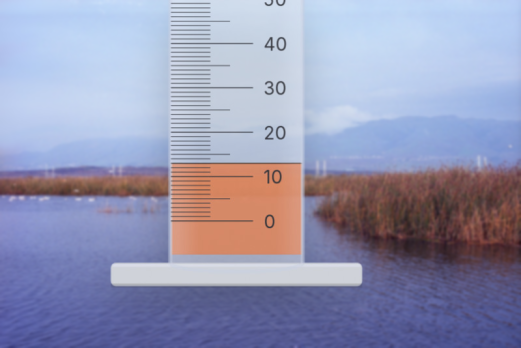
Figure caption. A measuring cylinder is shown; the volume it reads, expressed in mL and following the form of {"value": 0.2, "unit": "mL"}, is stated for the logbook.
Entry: {"value": 13, "unit": "mL"}
